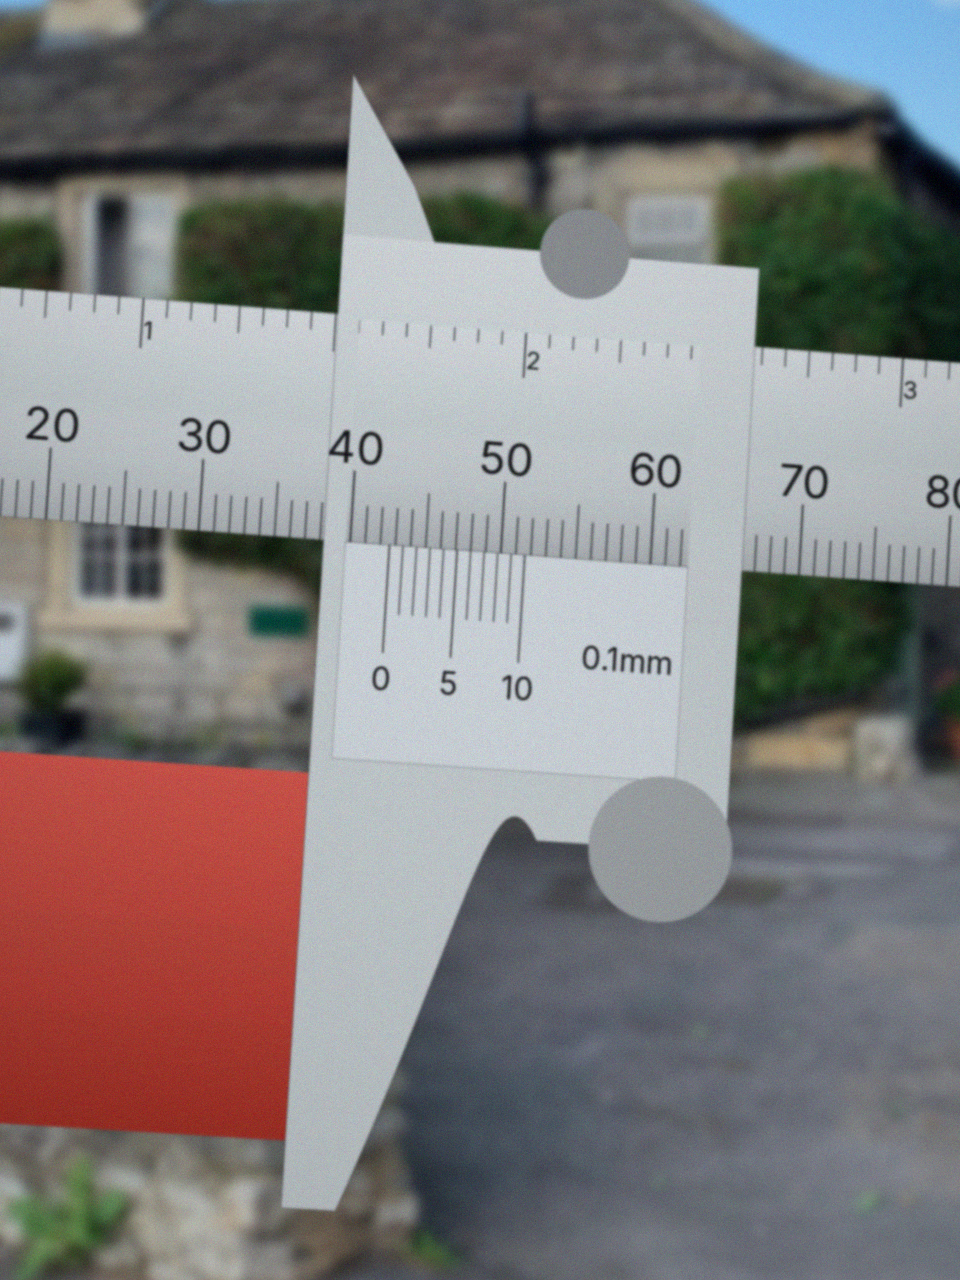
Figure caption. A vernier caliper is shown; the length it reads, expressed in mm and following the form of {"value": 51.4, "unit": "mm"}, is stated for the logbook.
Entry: {"value": 42.6, "unit": "mm"}
